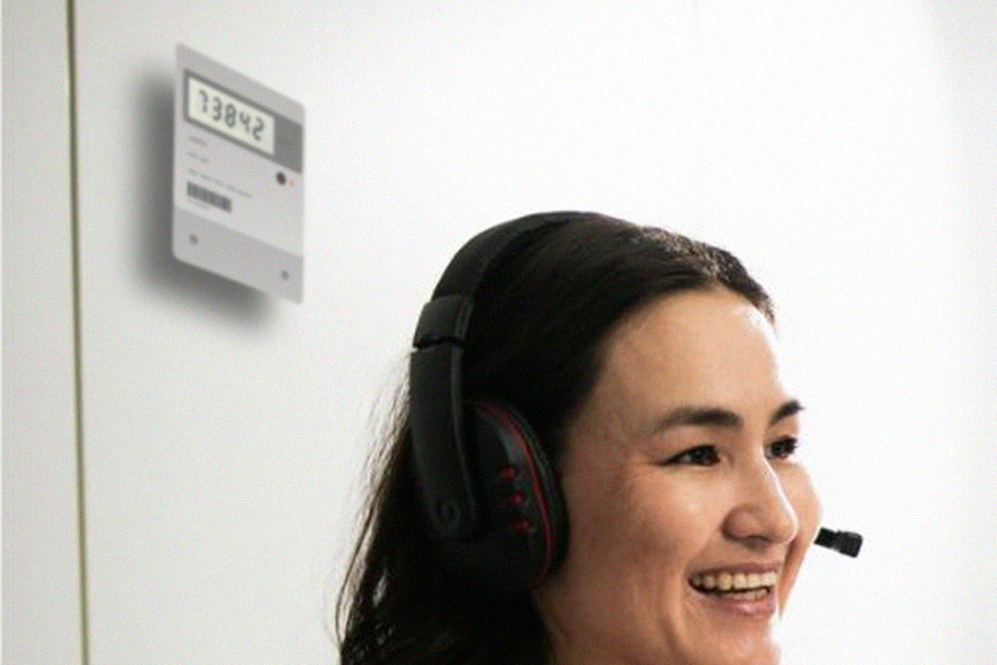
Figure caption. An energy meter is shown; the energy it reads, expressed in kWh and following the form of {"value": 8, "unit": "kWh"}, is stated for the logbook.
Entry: {"value": 73842, "unit": "kWh"}
